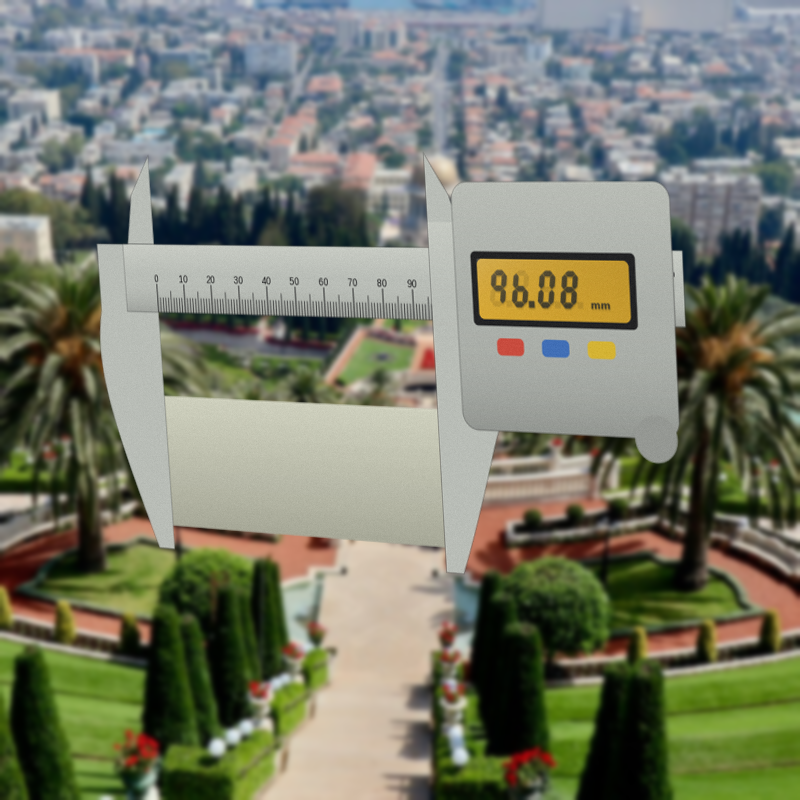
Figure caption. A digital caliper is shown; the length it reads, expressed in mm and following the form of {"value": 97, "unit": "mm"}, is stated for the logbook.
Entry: {"value": 96.08, "unit": "mm"}
